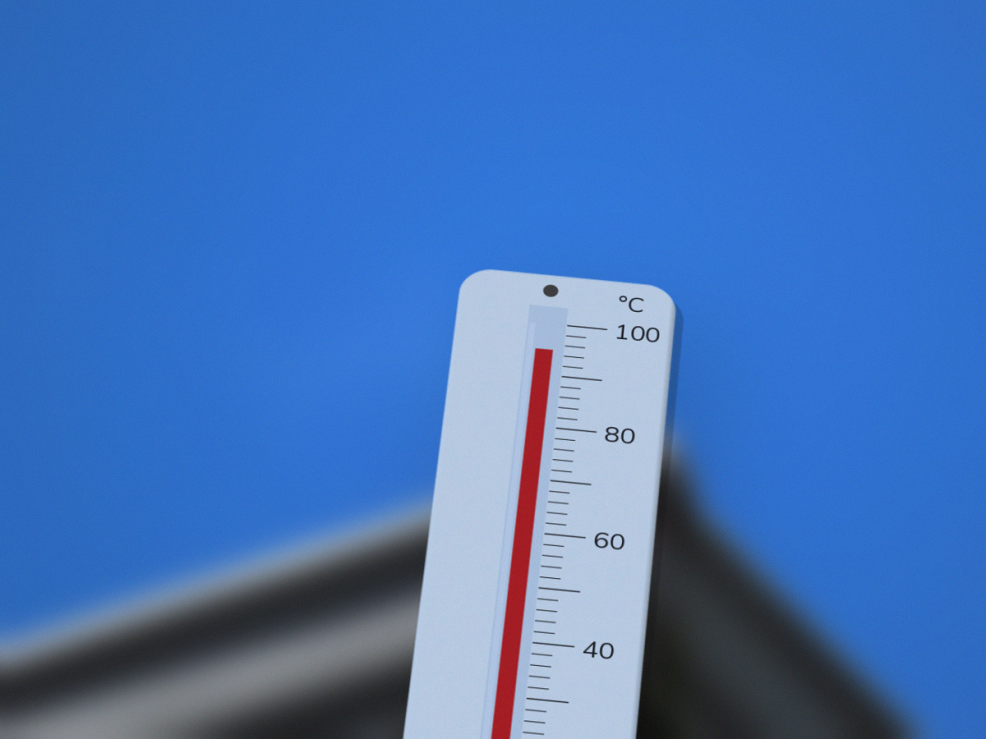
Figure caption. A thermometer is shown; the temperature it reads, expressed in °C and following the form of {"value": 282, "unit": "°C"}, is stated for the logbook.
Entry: {"value": 95, "unit": "°C"}
